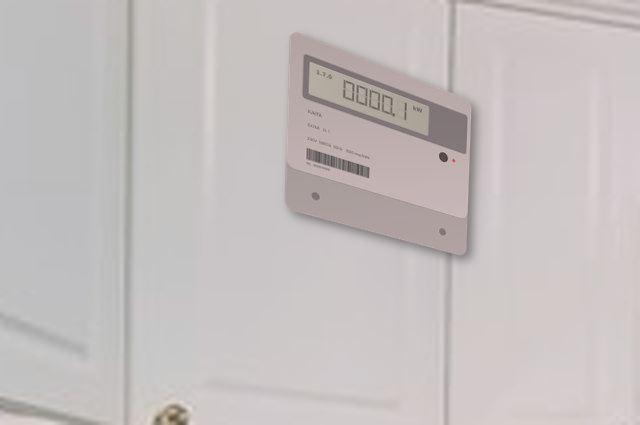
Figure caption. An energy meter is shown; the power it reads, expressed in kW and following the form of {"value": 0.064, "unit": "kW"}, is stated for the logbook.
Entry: {"value": 0.1, "unit": "kW"}
